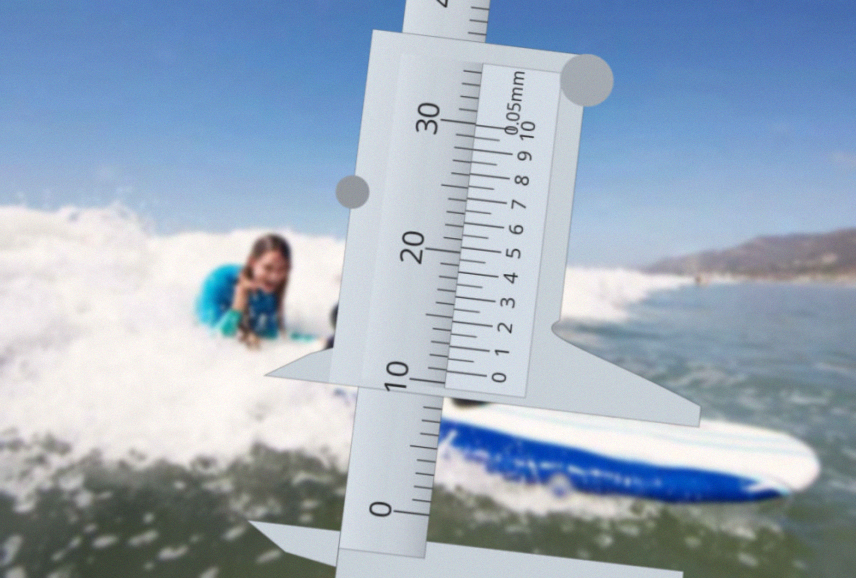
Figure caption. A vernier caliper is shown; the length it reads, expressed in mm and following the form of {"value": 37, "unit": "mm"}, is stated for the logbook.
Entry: {"value": 10.9, "unit": "mm"}
